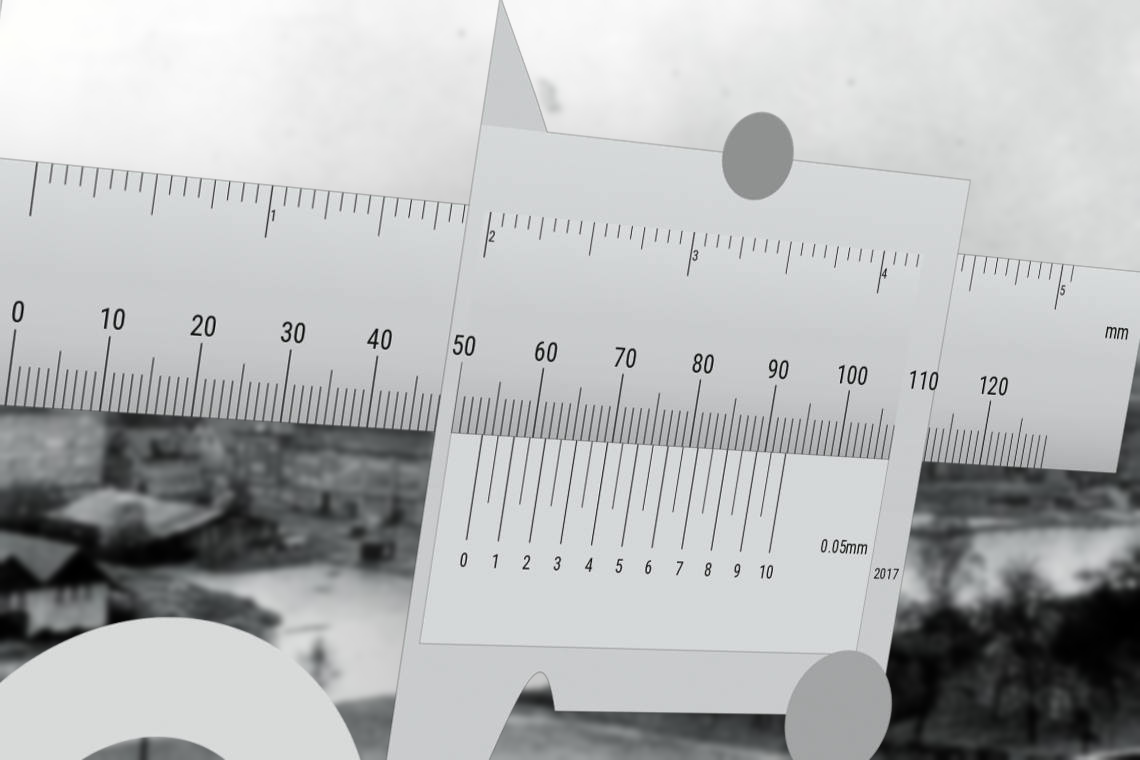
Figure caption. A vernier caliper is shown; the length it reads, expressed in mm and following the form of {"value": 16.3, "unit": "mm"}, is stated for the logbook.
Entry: {"value": 53.8, "unit": "mm"}
